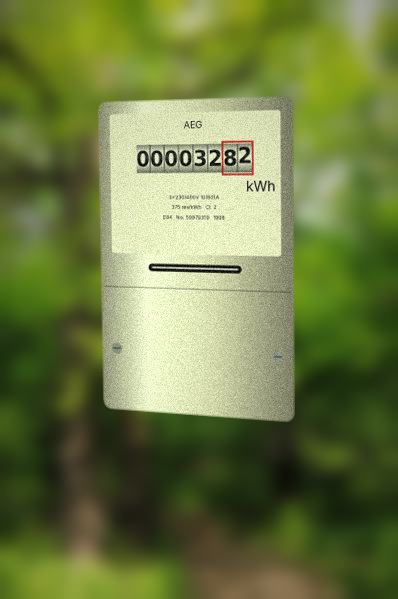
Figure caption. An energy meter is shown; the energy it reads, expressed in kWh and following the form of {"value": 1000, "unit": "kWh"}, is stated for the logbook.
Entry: {"value": 32.82, "unit": "kWh"}
